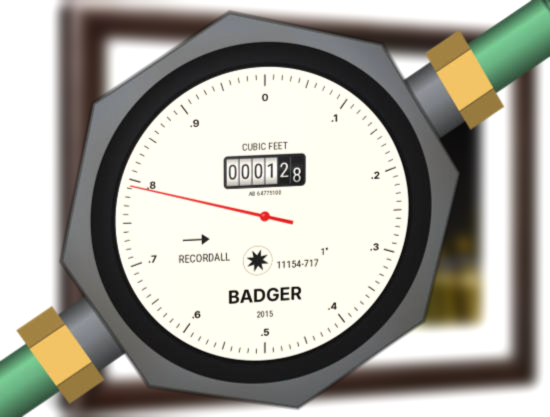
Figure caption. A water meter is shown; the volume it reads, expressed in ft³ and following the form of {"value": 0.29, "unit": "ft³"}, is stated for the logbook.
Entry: {"value": 127.79, "unit": "ft³"}
